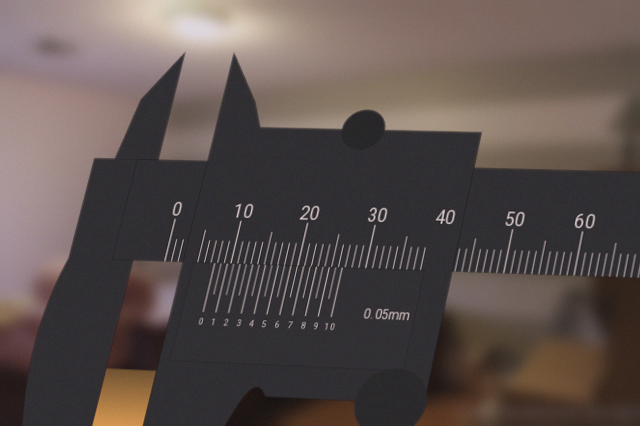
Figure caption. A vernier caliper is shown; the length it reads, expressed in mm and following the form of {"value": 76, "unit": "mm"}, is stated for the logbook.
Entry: {"value": 7.6, "unit": "mm"}
